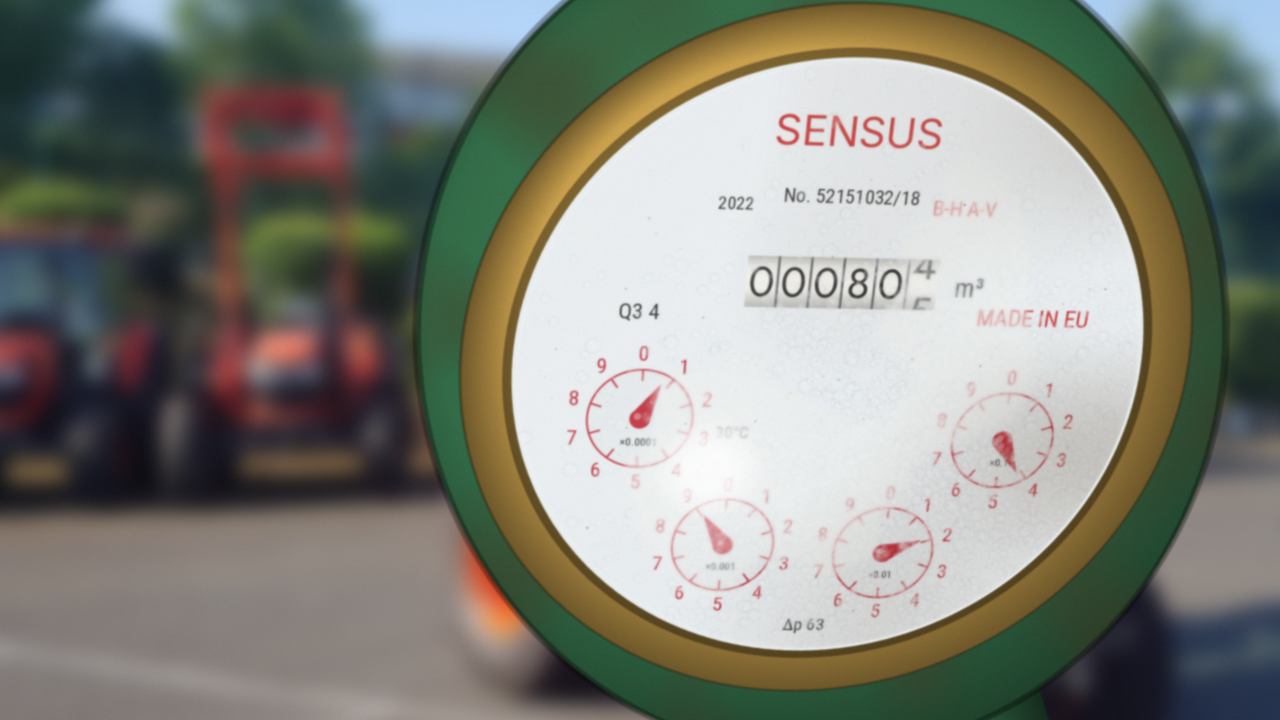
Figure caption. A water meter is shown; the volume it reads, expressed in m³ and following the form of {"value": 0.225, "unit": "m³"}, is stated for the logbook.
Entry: {"value": 804.4190, "unit": "m³"}
